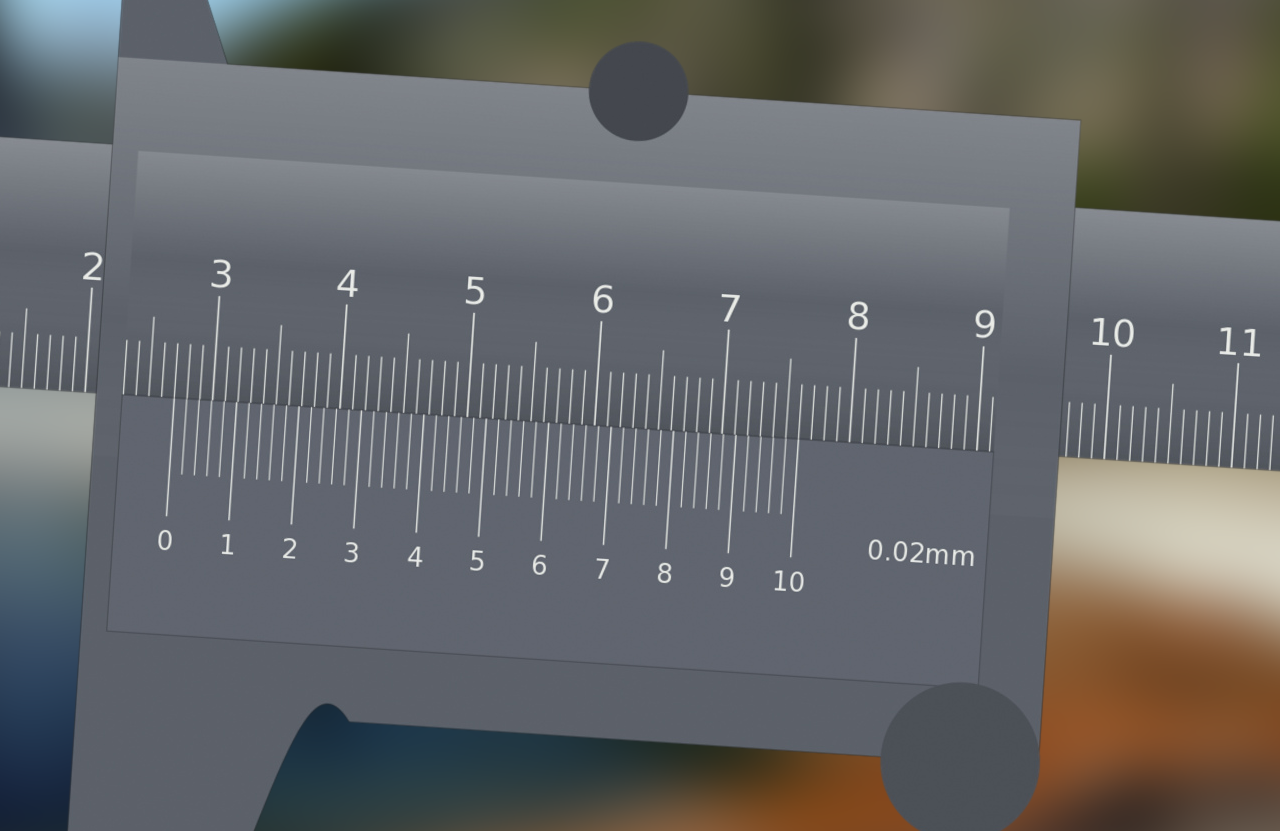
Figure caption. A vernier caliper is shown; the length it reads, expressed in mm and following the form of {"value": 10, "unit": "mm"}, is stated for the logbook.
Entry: {"value": 27.0, "unit": "mm"}
